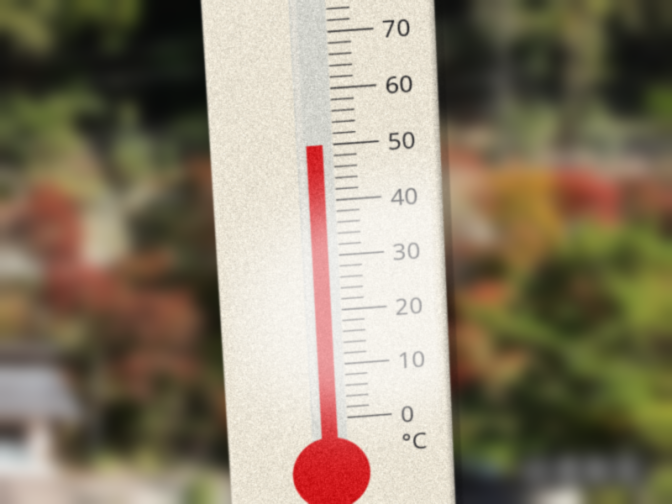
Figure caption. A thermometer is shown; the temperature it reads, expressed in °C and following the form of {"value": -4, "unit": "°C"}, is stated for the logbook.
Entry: {"value": 50, "unit": "°C"}
